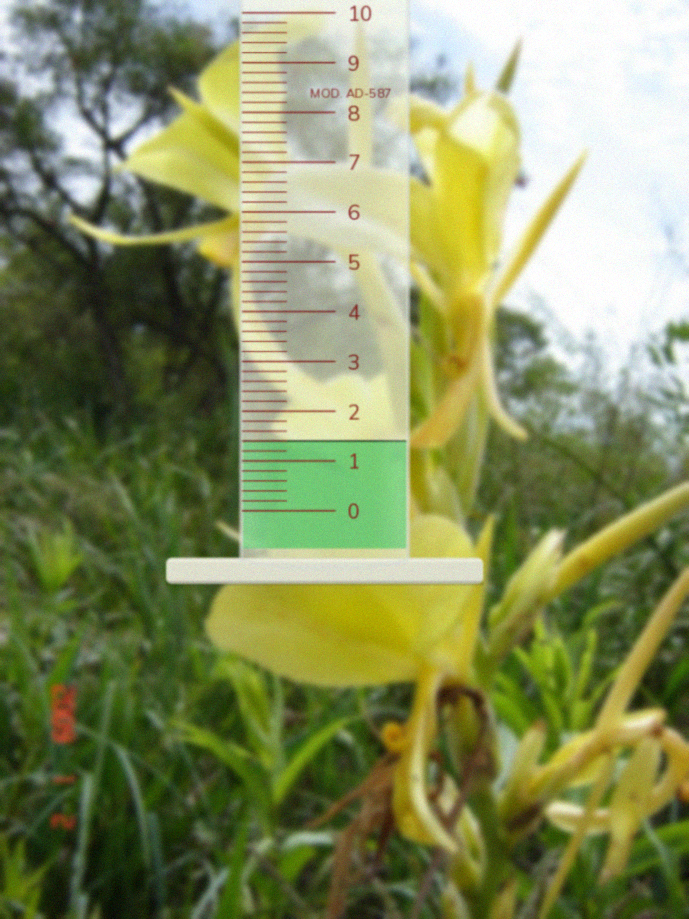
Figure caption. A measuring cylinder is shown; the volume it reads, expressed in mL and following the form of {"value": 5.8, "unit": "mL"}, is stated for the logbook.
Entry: {"value": 1.4, "unit": "mL"}
